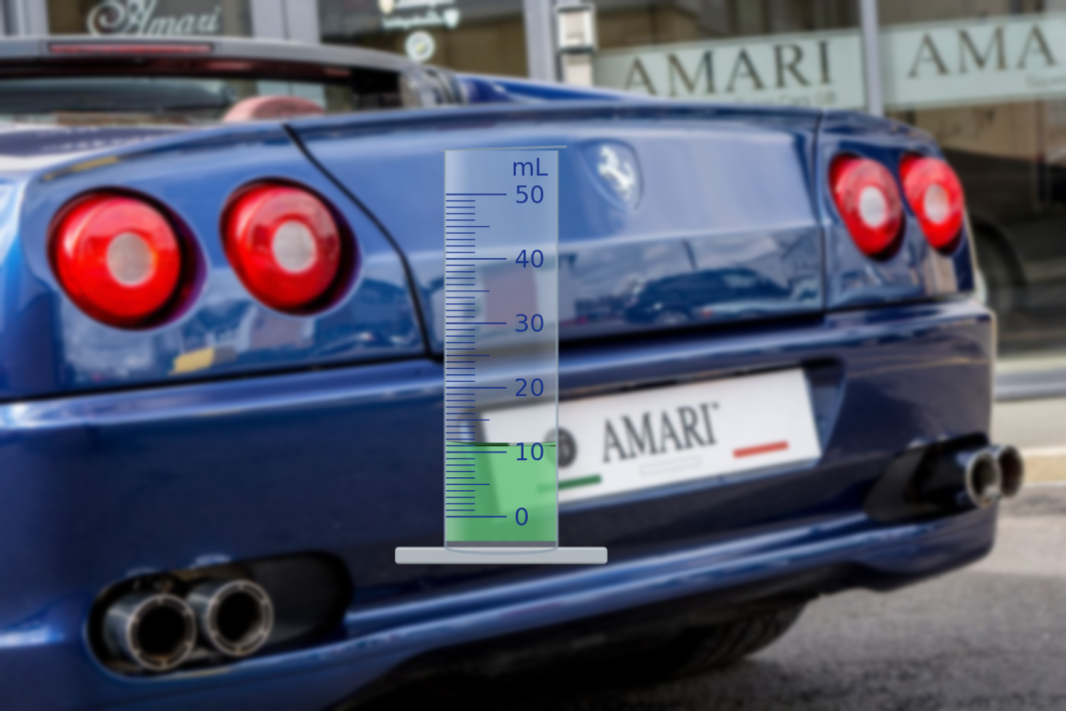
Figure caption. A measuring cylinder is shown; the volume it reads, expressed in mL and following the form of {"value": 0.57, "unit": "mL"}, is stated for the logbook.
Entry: {"value": 11, "unit": "mL"}
